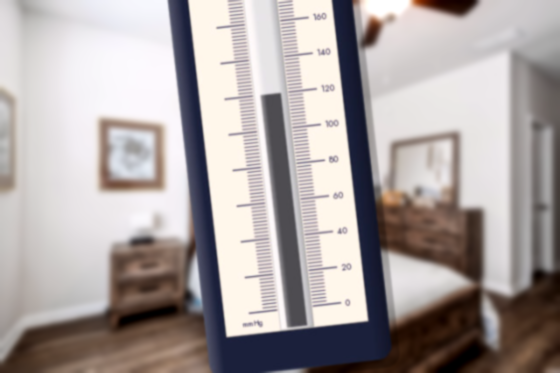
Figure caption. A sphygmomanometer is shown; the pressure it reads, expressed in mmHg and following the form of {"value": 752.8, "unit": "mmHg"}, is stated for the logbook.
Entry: {"value": 120, "unit": "mmHg"}
